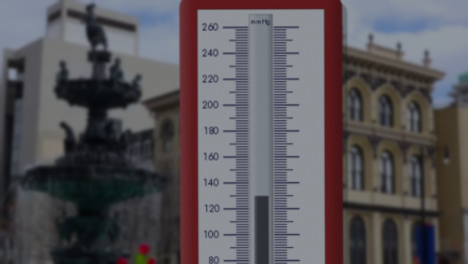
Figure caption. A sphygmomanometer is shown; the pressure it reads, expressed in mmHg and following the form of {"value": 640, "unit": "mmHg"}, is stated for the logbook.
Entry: {"value": 130, "unit": "mmHg"}
